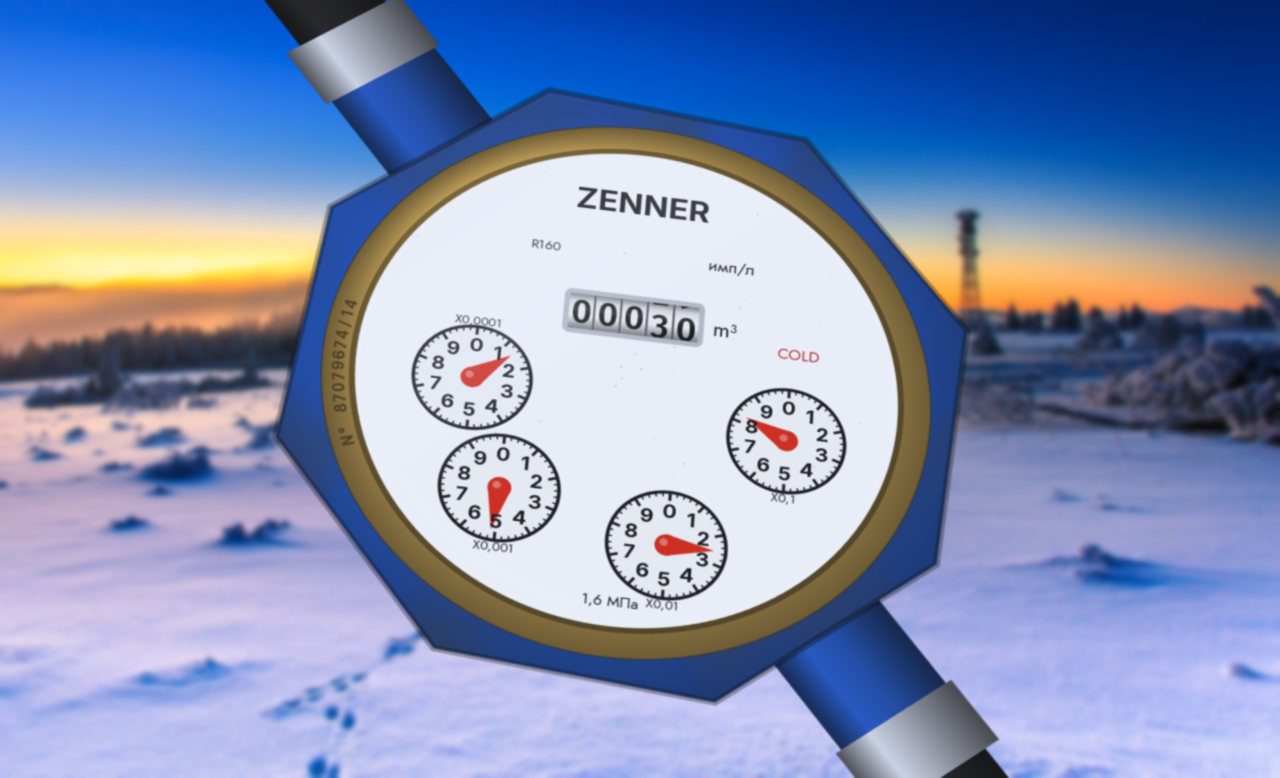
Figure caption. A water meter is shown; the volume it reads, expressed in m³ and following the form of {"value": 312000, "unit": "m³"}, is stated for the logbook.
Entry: {"value": 29.8251, "unit": "m³"}
